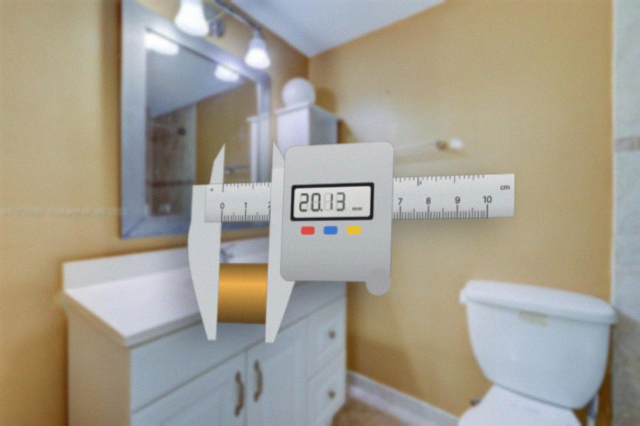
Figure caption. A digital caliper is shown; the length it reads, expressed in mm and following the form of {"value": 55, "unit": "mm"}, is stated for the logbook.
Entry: {"value": 20.13, "unit": "mm"}
